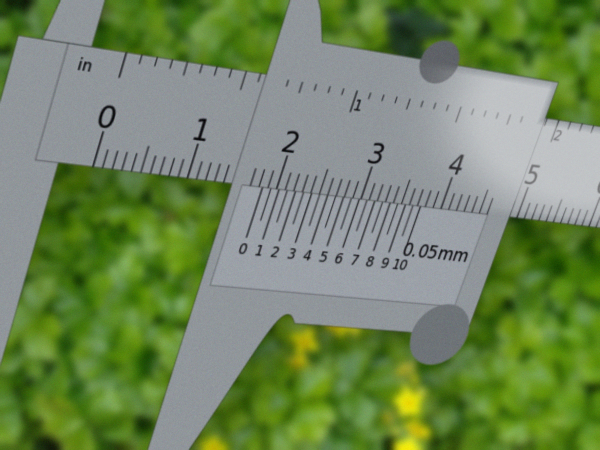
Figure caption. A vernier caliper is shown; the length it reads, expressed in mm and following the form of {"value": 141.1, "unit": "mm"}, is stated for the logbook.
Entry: {"value": 18.4, "unit": "mm"}
